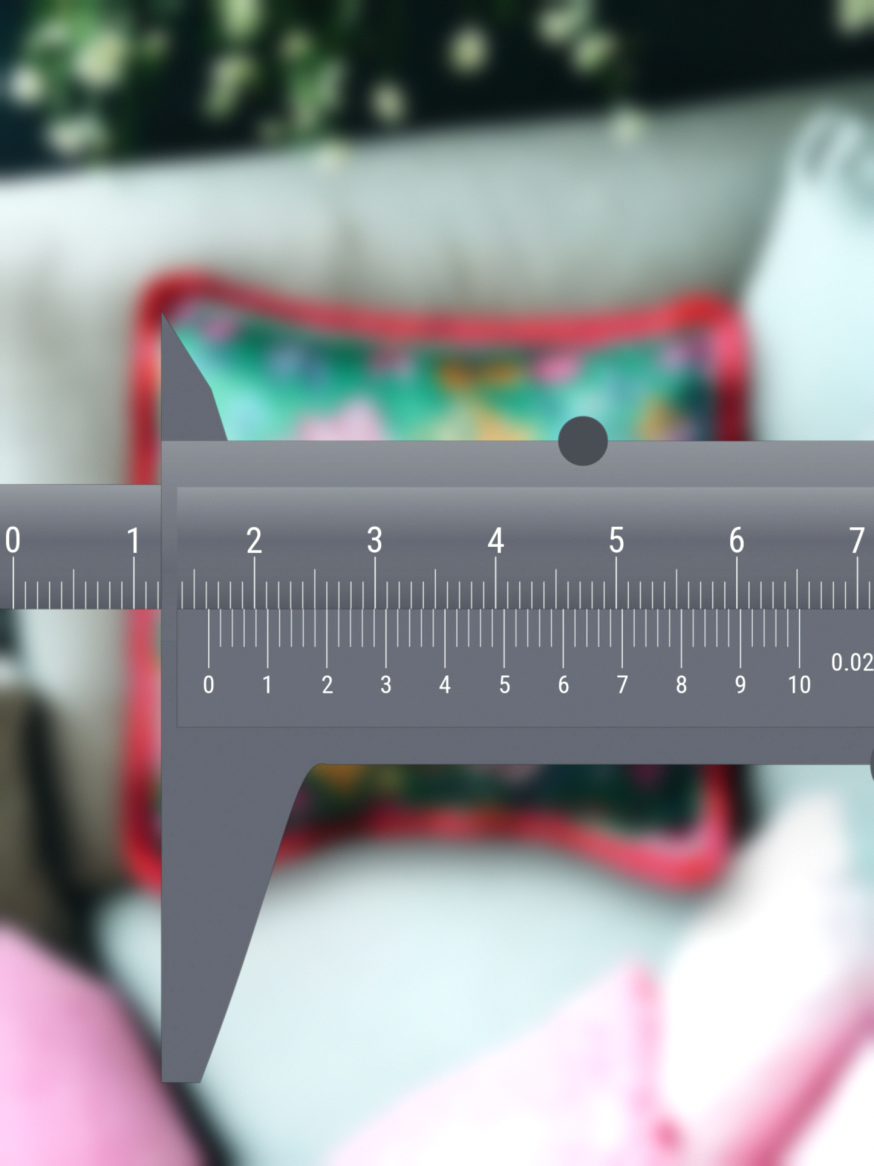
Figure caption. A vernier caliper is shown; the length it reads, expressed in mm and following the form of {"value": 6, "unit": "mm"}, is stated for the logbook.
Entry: {"value": 16.2, "unit": "mm"}
